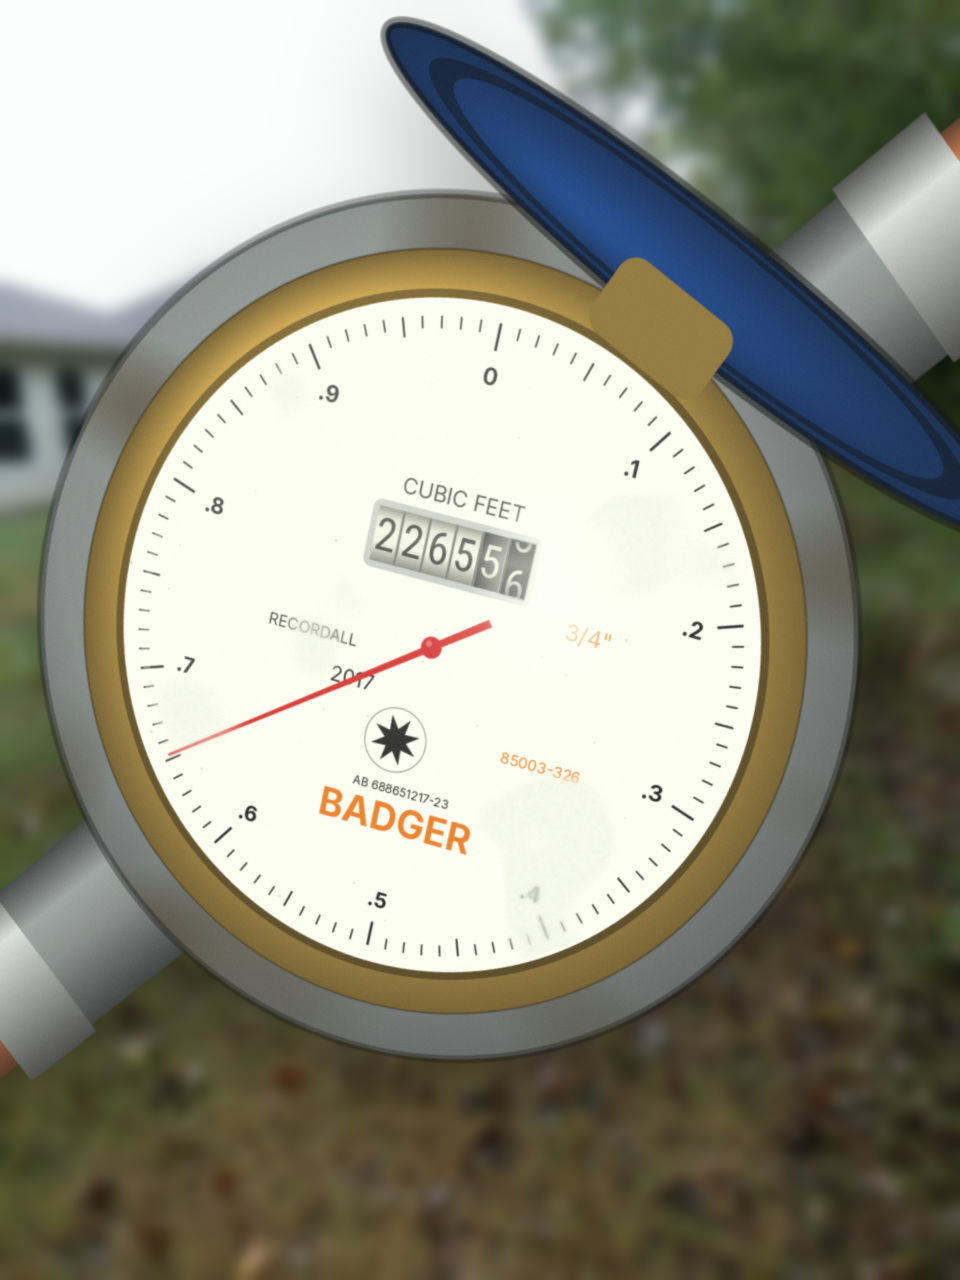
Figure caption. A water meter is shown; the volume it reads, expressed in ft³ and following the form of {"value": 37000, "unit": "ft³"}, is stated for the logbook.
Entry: {"value": 226555.65, "unit": "ft³"}
